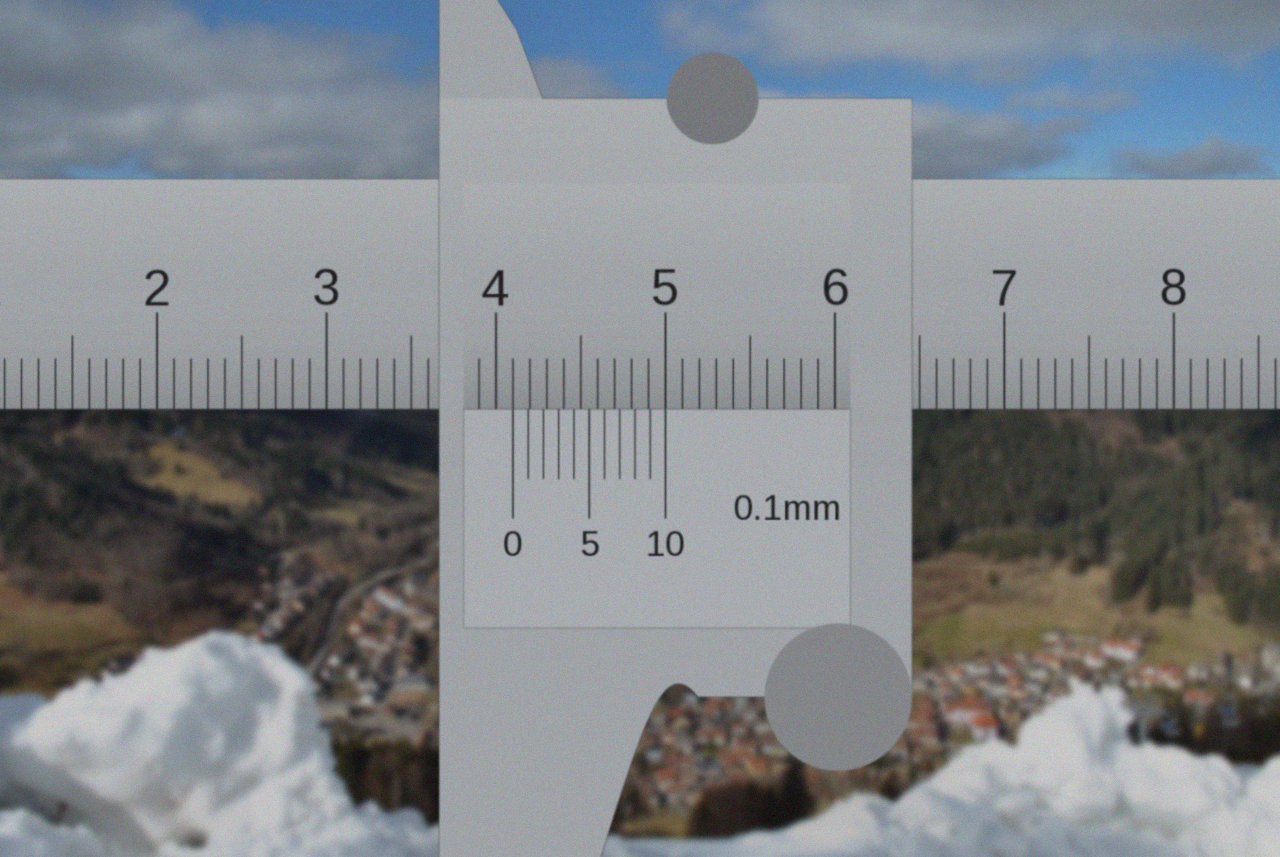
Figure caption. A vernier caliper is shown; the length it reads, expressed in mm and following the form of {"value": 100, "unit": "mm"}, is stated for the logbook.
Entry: {"value": 41.0, "unit": "mm"}
